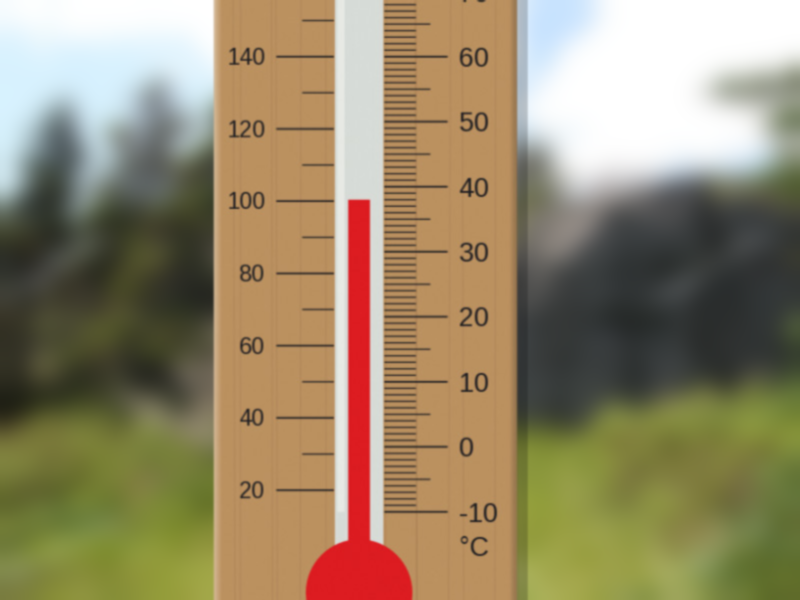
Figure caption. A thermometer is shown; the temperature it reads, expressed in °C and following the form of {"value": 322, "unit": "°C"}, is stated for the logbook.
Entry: {"value": 38, "unit": "°C"}
